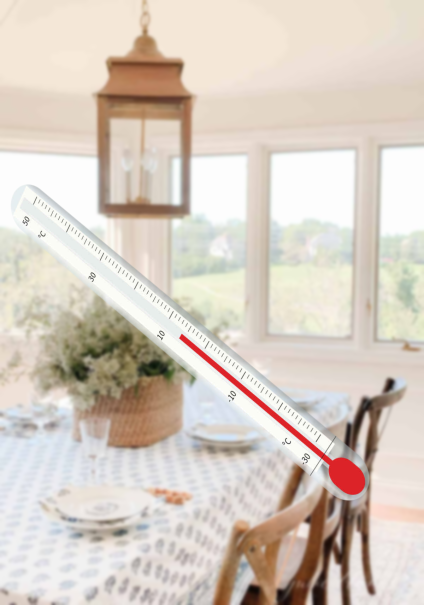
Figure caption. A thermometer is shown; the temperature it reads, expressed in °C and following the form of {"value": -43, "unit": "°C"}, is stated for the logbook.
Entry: {"value": 6, "unit": "°C"}
